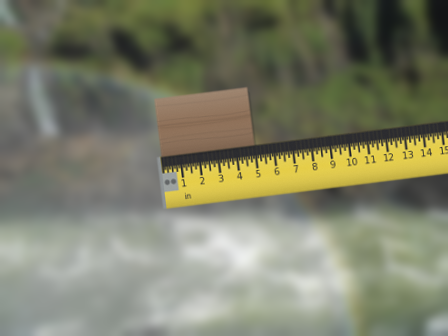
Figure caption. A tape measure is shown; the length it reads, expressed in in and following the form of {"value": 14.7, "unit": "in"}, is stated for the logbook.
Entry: {"value": 5, "unit": "in"}
